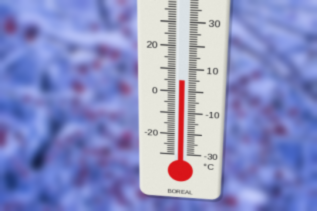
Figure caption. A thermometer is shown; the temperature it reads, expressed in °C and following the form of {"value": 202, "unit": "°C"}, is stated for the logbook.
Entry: {"value": 5, "unit": "°C"}
